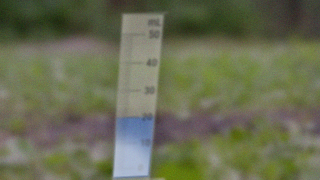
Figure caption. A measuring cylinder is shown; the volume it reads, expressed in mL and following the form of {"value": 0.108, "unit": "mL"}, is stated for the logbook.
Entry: {"value": 20, "unit": "mL"}
